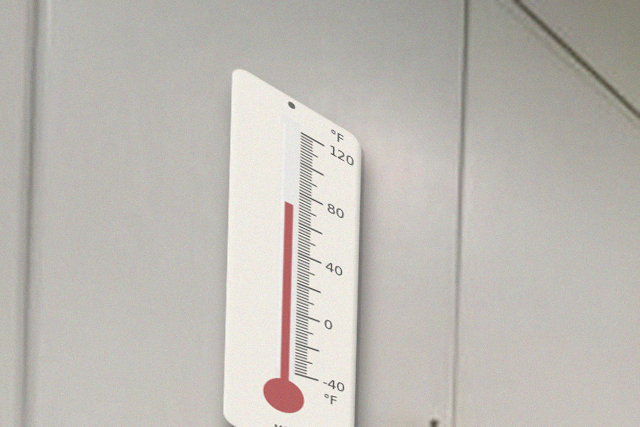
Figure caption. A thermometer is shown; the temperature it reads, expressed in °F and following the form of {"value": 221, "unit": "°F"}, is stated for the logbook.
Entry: {"value": 70, "unit": "°F"}
